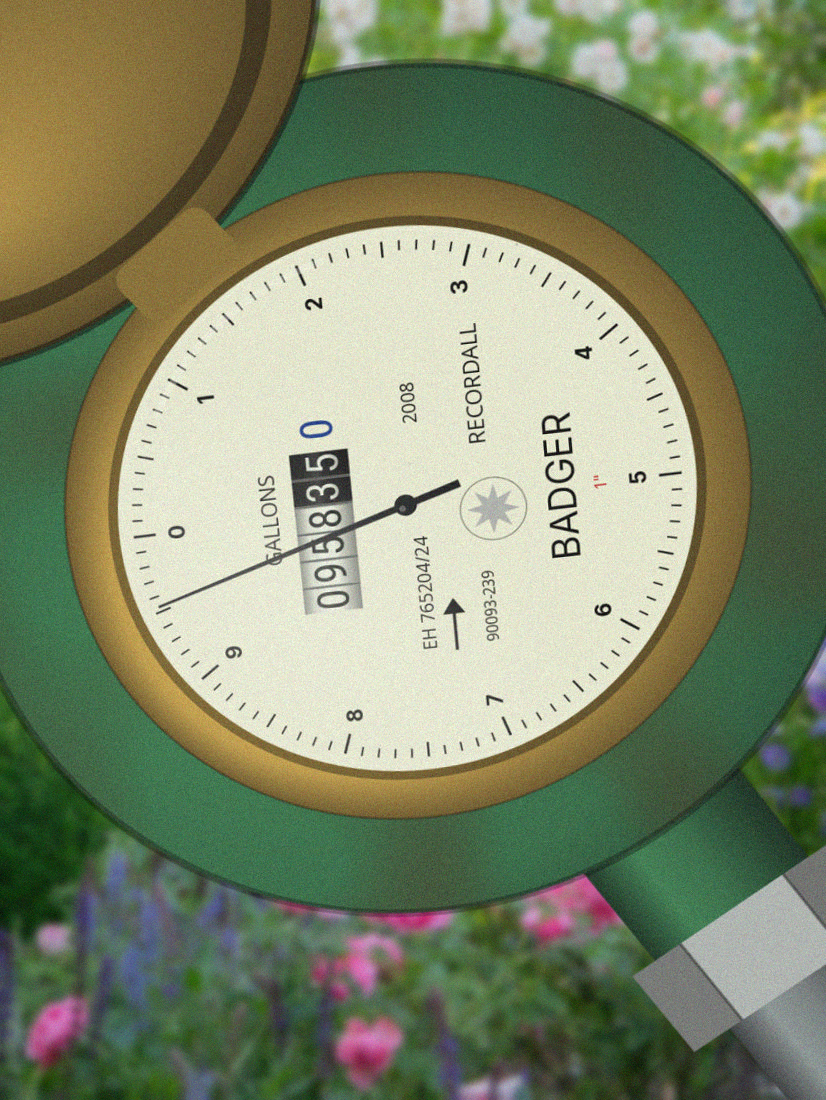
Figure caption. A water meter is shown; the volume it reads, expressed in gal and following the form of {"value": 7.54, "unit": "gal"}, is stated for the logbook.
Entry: {"value": 958349.5, "unit": "gal"}
